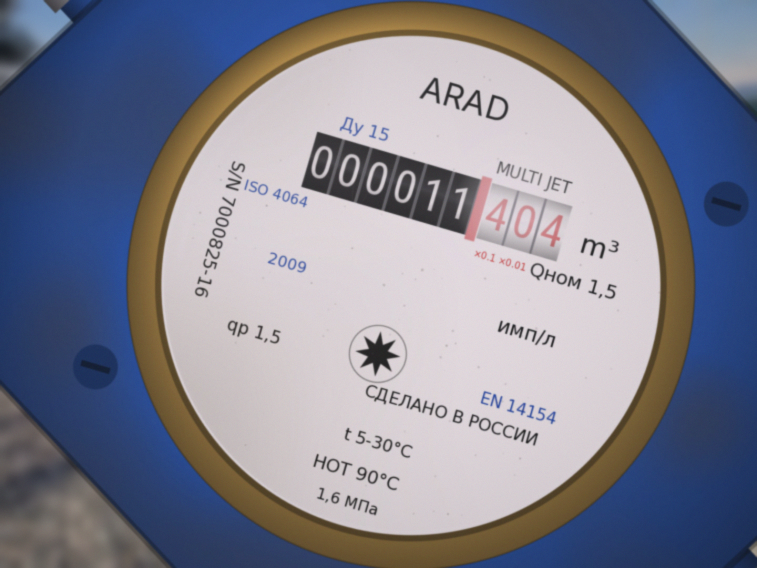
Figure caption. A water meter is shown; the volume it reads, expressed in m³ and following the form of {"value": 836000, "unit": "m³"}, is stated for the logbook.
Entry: {"value": 11.404, "unit": "m³"}
